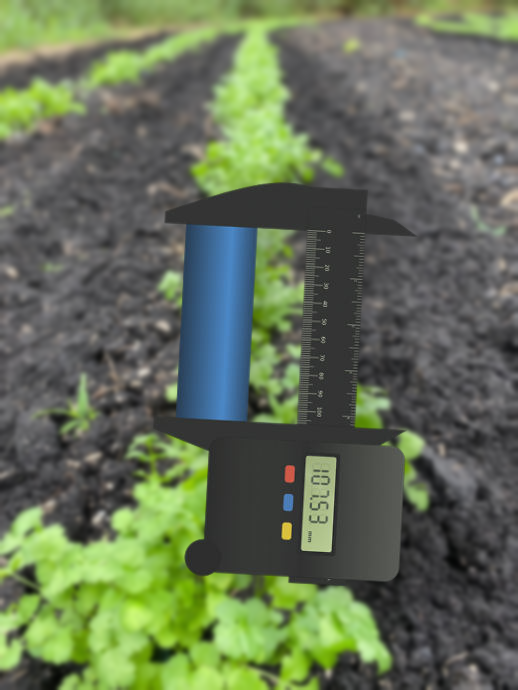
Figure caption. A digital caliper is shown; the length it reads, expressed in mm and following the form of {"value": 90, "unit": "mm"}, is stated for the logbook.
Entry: {"value": 107.53, "unit": "mm"}
